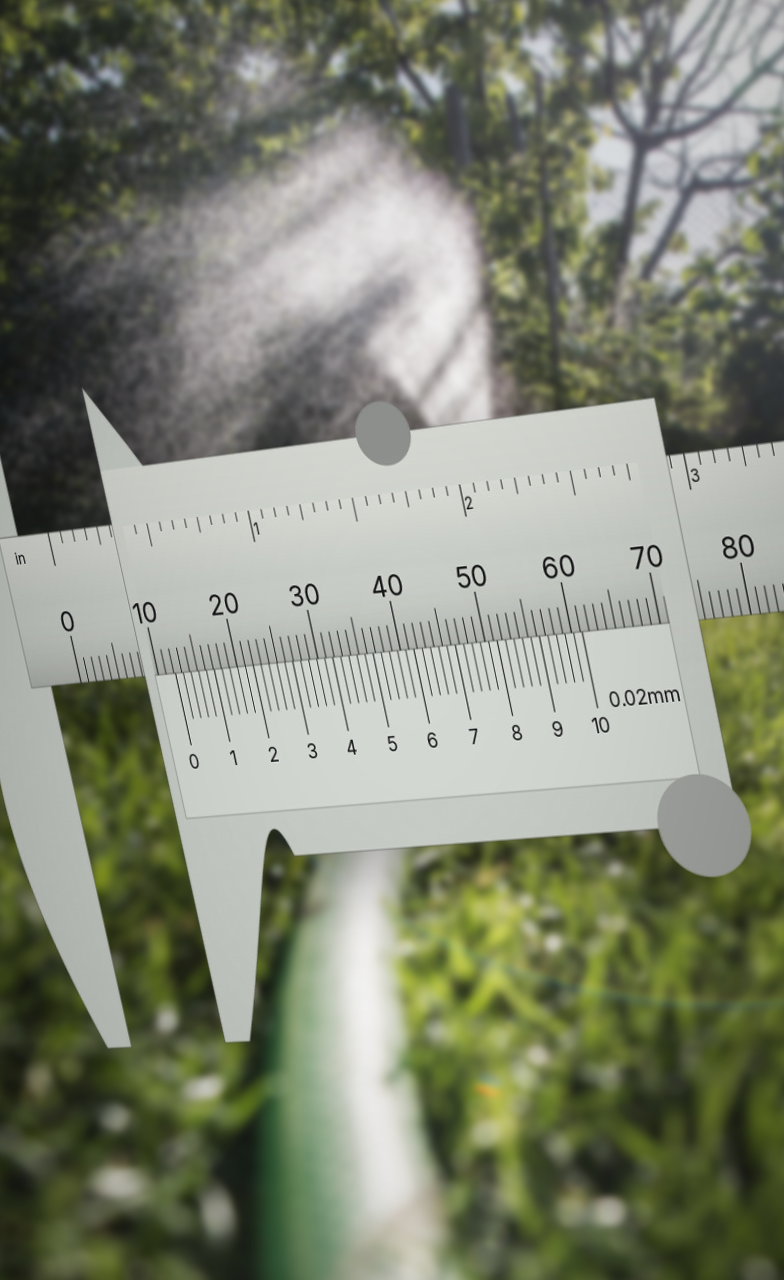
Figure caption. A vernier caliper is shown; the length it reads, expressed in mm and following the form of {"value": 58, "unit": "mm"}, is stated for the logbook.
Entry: {"value": 12.2, "unit": "mm"}
